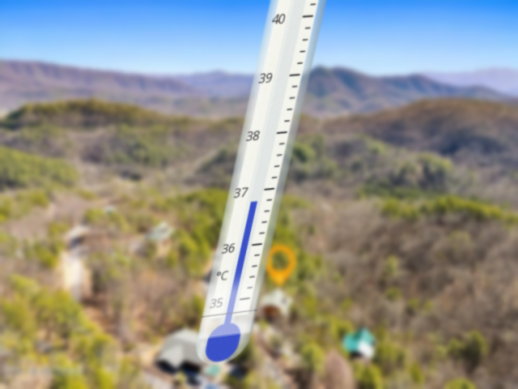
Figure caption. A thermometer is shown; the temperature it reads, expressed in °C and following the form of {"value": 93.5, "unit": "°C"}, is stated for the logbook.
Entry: {"value": 36.8, "unit": "°C"}
